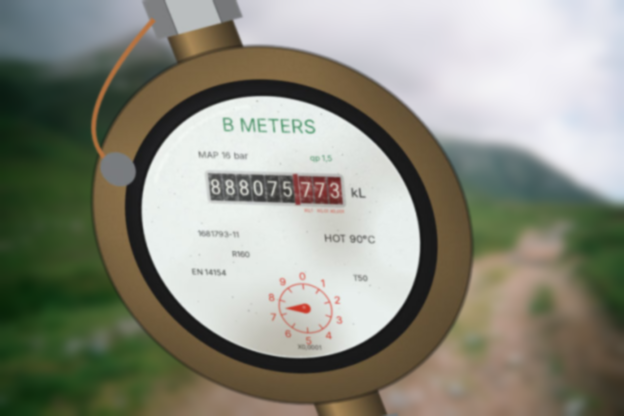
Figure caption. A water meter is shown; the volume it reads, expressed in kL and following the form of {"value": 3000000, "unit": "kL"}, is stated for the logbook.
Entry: {"value": 888075.7737, "unit": "kL"}
